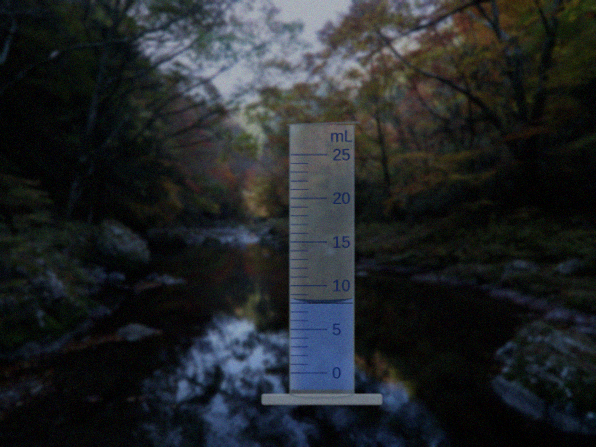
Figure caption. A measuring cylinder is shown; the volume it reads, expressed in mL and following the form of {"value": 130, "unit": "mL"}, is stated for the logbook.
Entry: {"value": 8, "unit": "mL"}
